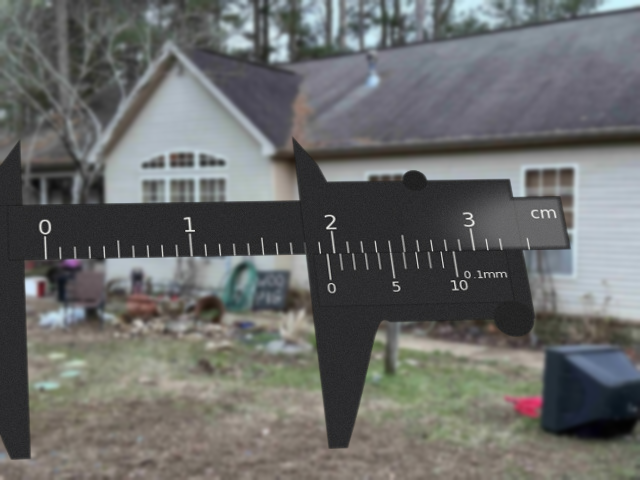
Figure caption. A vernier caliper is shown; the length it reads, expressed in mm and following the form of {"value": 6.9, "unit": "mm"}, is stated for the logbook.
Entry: {"value": 19.5, "unit": "mm"}
